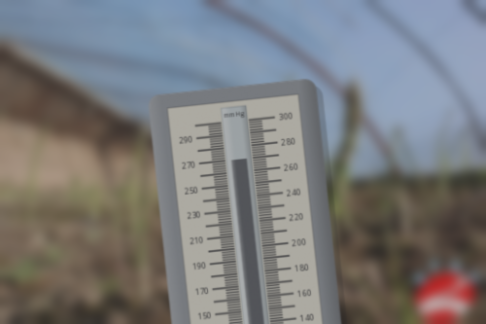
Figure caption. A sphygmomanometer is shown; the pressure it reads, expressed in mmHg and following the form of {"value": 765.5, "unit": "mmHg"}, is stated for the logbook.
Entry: {"value": 270, "unit": "mmHg"}
